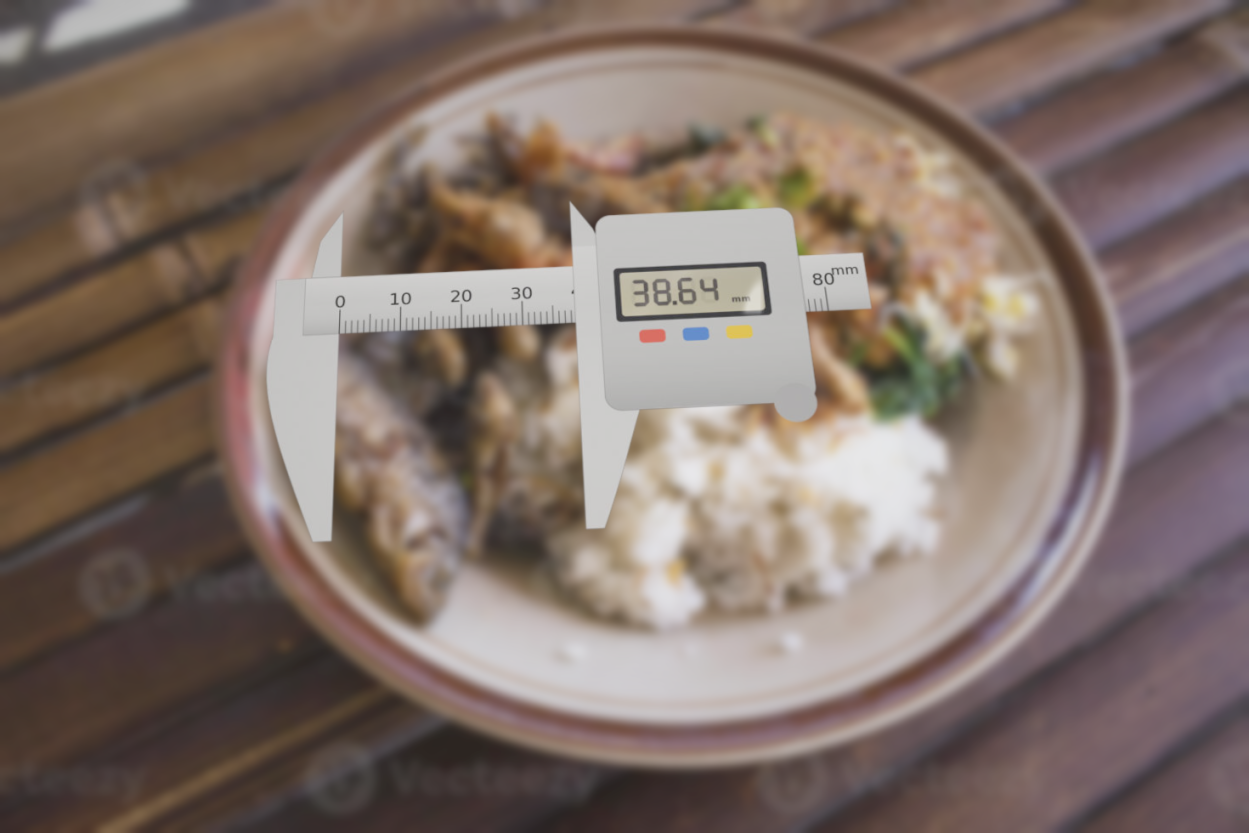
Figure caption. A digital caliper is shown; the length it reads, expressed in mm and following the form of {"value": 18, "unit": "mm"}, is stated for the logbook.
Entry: {"value": 38.64, "unit": "mm"}
